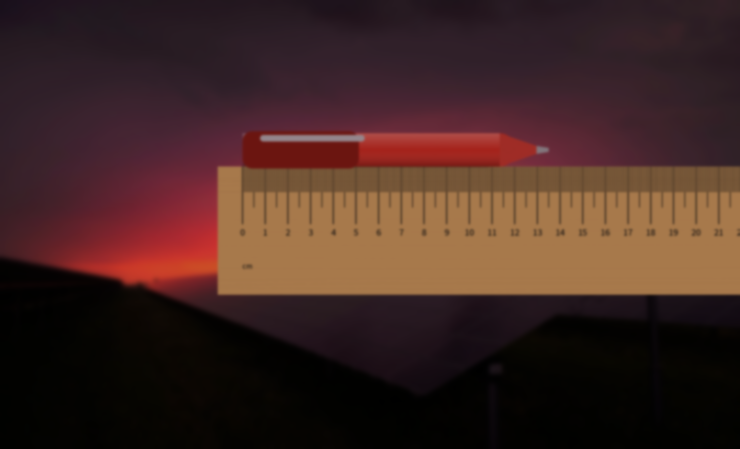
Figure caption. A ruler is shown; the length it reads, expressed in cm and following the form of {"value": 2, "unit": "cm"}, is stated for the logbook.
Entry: {"value": 13.5, "unit": "cm"}
